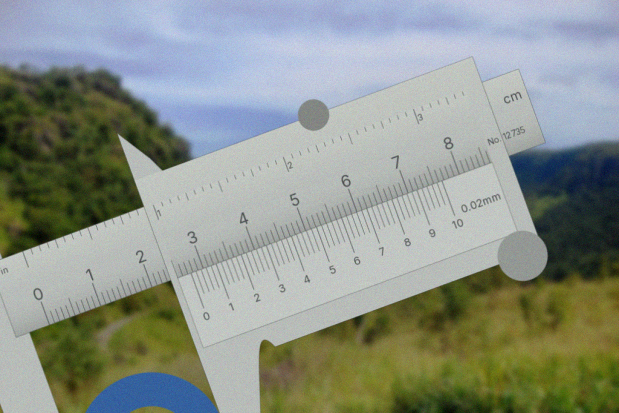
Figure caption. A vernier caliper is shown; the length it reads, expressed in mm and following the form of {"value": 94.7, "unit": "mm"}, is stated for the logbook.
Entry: {"value": 27.6, "unit": "mm"}
